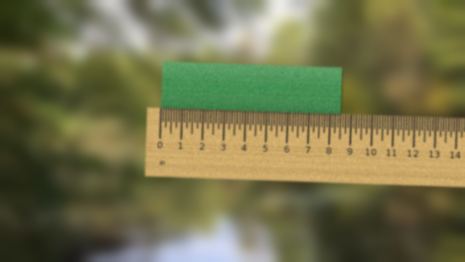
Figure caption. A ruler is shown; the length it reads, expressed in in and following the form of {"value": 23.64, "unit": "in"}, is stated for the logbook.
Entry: {"value": 8.5, "unit": "in"}
